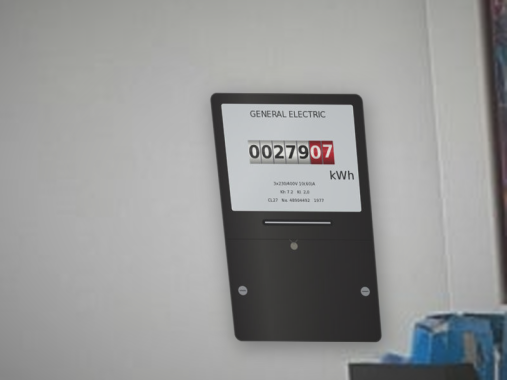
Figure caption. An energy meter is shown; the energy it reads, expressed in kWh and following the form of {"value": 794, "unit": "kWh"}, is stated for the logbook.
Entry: {"value": 279.07, "unit": "kWh"}
